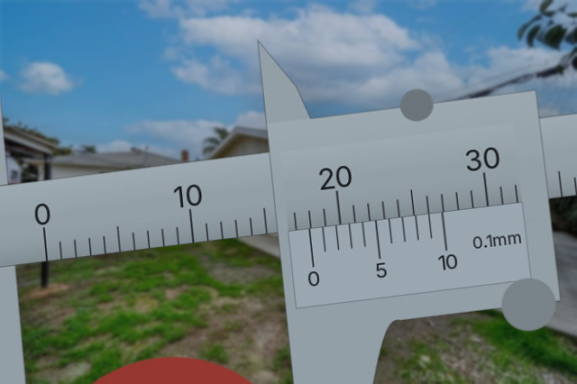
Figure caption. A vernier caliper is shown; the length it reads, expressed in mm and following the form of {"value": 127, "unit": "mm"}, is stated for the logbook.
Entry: {"value": 17.9, "unit": "mm"}
